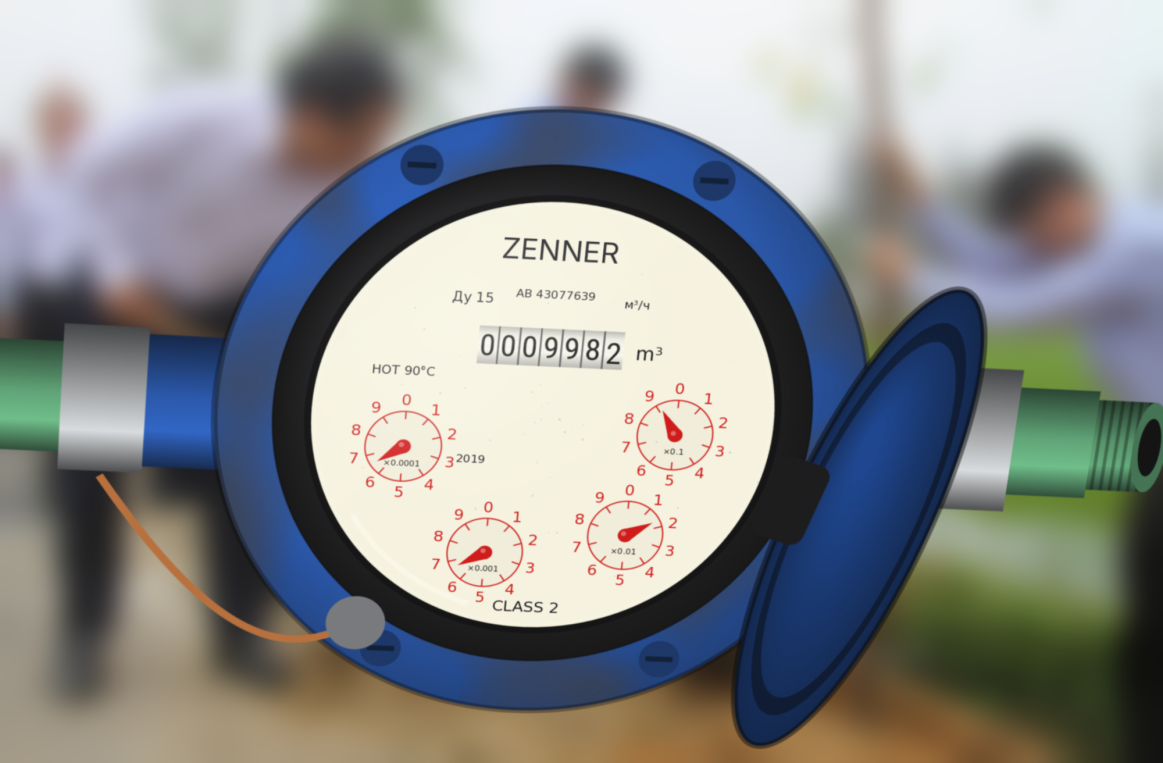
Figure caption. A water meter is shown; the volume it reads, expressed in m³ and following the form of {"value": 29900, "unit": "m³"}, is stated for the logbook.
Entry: {"value": 9981.9166, "unit": "m³"}
